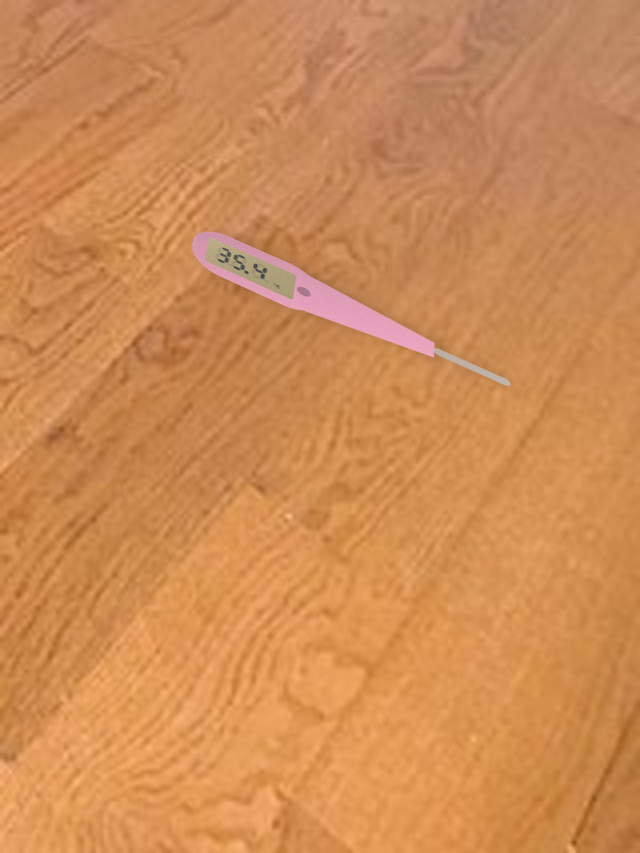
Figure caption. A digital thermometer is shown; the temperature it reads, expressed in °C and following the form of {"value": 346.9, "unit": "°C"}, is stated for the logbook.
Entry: {"value": 35.4, "unit": "°C"}
